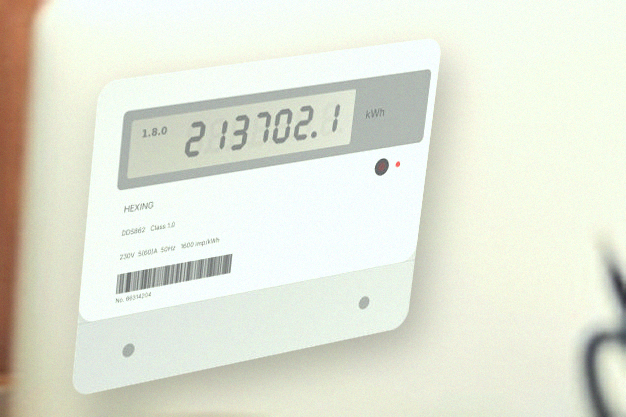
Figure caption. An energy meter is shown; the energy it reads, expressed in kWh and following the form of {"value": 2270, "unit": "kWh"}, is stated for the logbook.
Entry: {"value": 213702.1, "unit": "kWh"}
